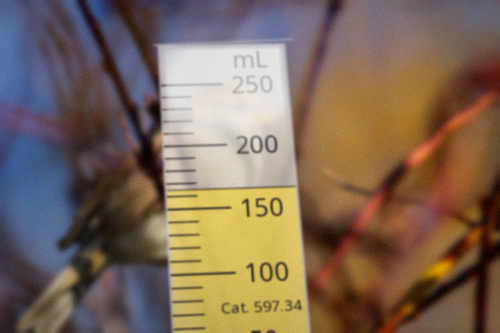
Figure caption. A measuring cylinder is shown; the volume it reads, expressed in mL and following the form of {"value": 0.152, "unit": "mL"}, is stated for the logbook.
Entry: {"value": 165, "unit": "mL"}
